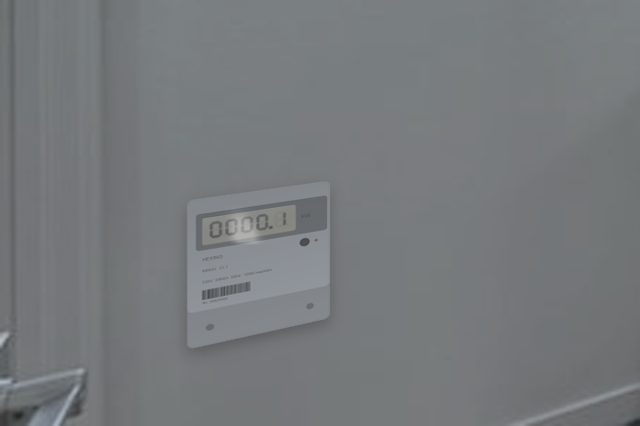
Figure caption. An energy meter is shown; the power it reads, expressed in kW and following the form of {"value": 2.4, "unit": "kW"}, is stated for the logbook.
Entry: {"value": 0.1, "unit": "kW"}
